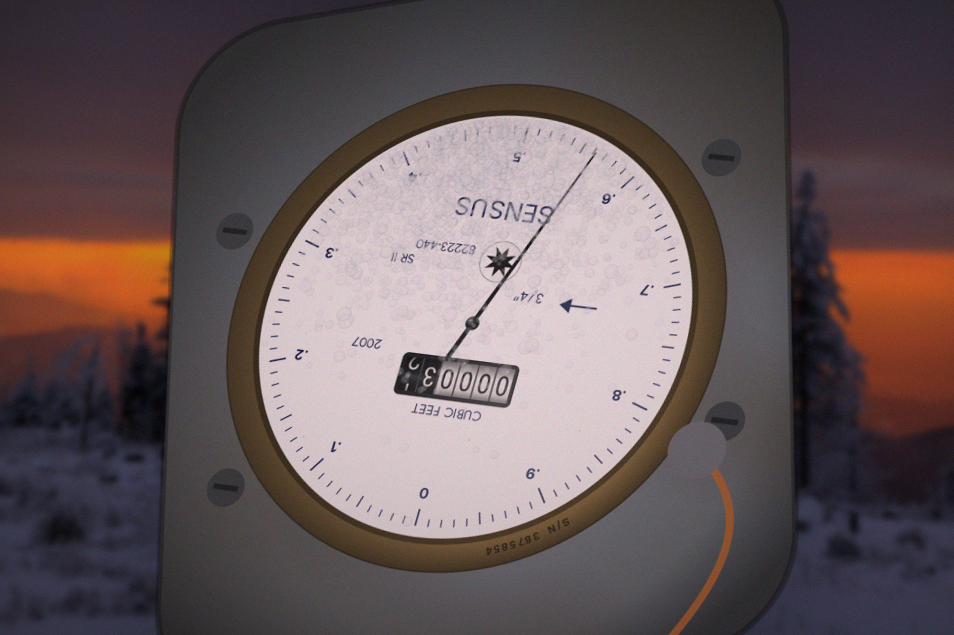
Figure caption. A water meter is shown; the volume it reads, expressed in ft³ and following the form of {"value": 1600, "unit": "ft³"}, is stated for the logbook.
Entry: {"value": 31.56, "unit": "ft³"}
